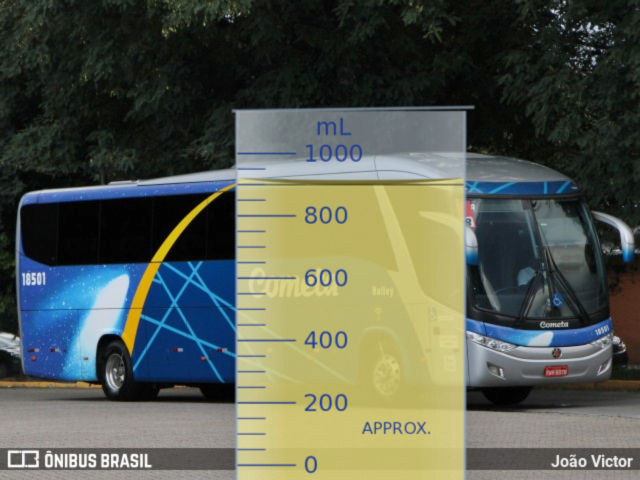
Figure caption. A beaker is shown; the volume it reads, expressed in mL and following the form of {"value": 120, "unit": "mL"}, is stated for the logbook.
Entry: {"value": 900, "unit": "mL"}
